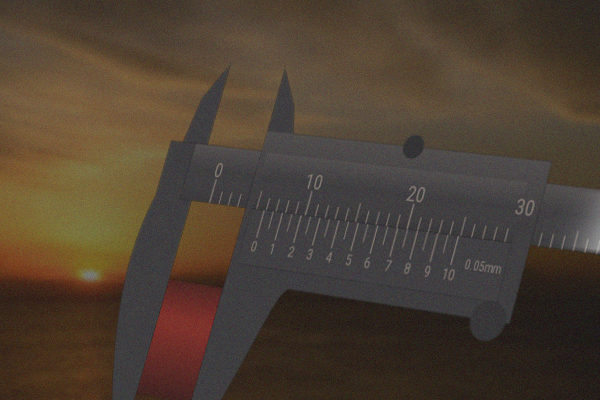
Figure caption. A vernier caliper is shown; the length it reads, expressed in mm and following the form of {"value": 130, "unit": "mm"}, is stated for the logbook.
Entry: {"value": 5.8, "unit": "mm"}
